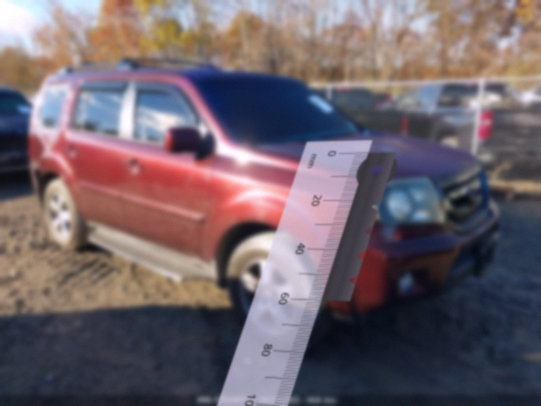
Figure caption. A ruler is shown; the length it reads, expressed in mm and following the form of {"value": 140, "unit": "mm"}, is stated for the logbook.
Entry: {"value": 60, "unit": "mm"}
